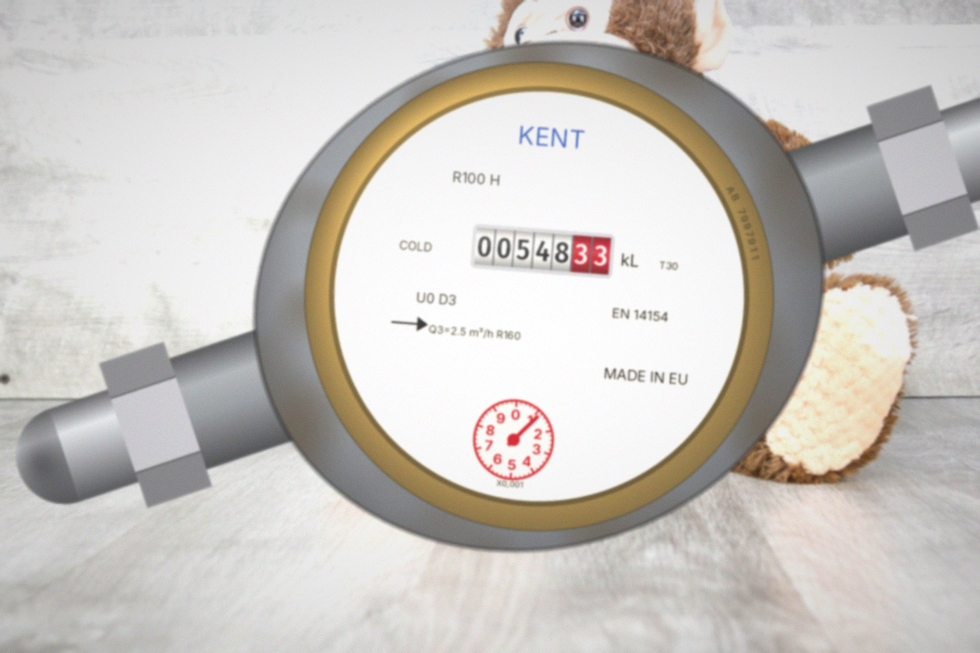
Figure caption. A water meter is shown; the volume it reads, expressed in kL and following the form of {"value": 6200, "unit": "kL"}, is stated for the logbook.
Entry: {"value": 548.331, "unit": "kL"}
